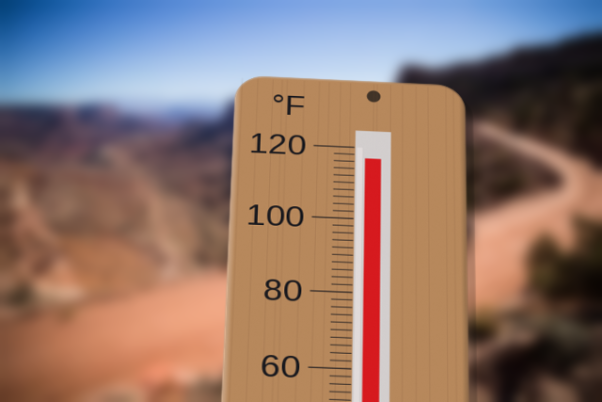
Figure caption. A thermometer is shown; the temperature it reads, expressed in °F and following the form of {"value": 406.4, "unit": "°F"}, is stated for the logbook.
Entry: {"value": 117, "unit": "°F"}
